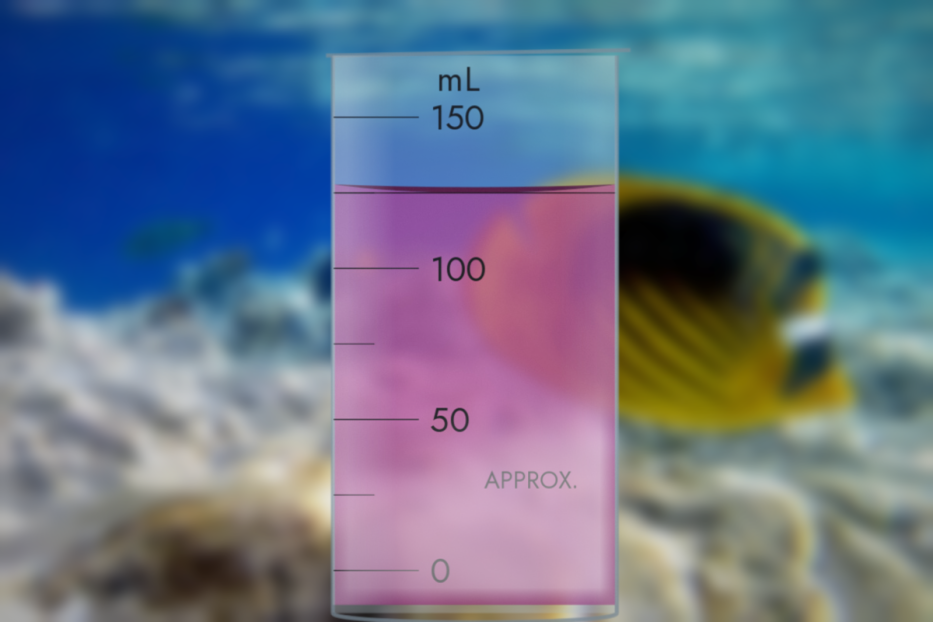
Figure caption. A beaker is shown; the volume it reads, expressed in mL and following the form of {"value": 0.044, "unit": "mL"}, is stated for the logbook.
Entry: {"value": 125, "unit": "mL"}
